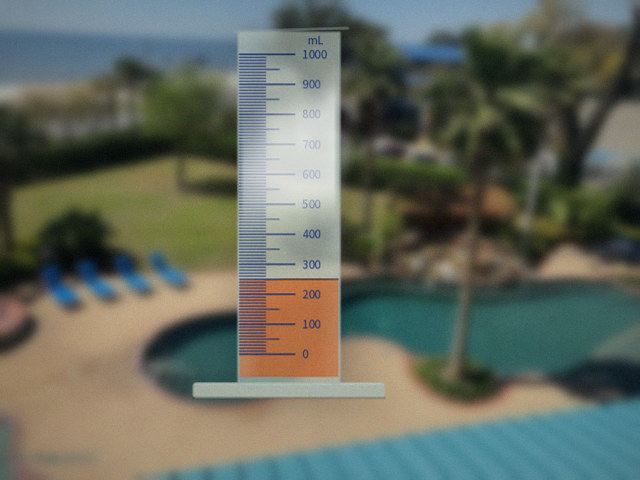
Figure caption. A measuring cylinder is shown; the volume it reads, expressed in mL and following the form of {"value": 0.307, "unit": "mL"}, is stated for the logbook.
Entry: {"value": 250, "unit": "mL"}
